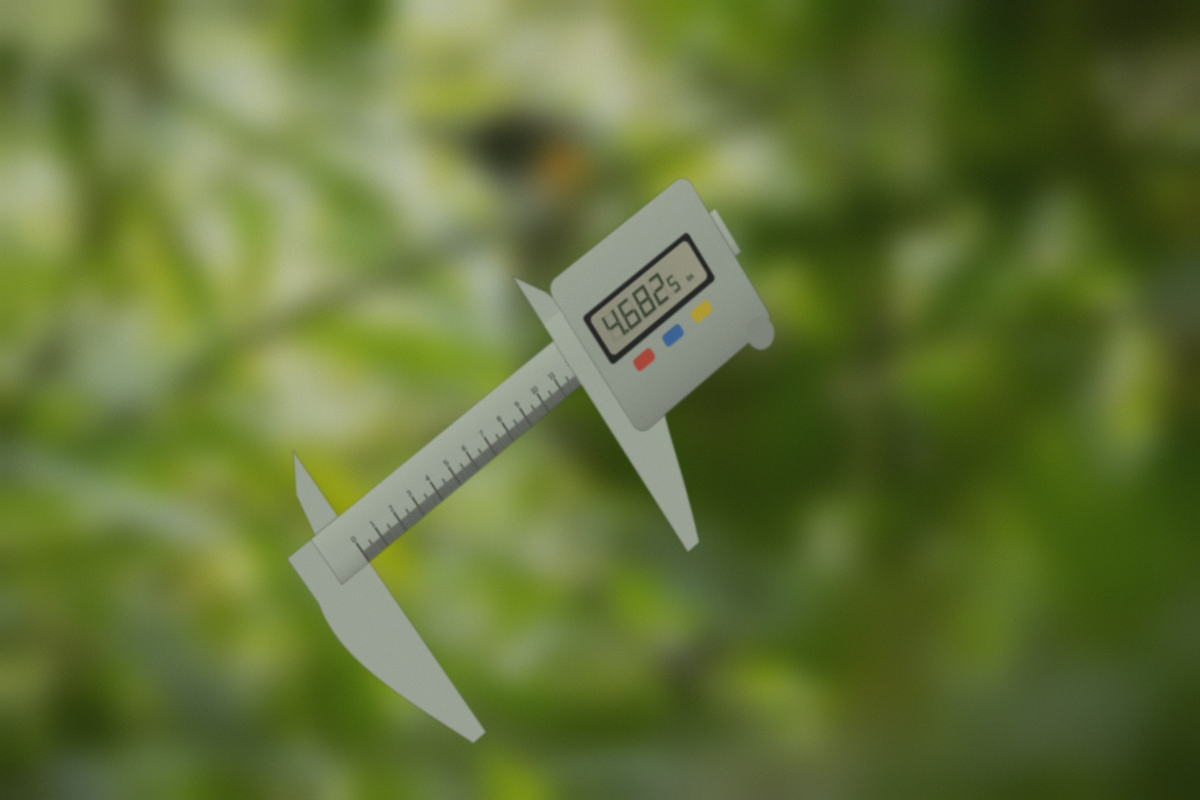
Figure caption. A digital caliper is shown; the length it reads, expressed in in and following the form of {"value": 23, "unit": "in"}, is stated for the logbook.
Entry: {"value": 4.6825, "unit": "in"}
